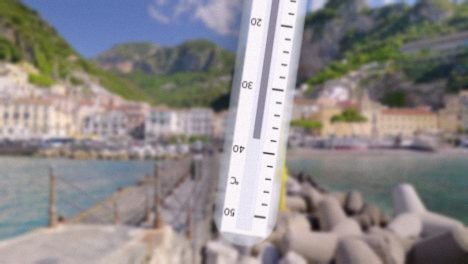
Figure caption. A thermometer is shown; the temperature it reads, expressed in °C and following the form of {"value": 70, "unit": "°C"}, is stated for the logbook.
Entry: {"value": 38, "unit": "°C"}
